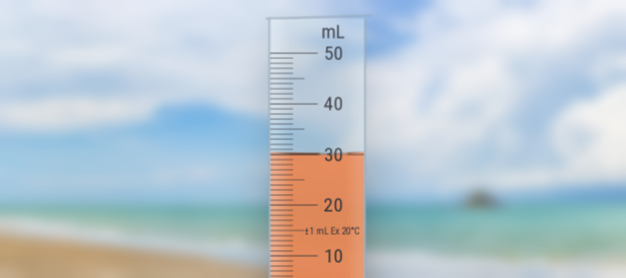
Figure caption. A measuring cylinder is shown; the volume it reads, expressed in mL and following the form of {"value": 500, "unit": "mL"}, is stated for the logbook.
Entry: {"value": 30, "unit": "mL"}
